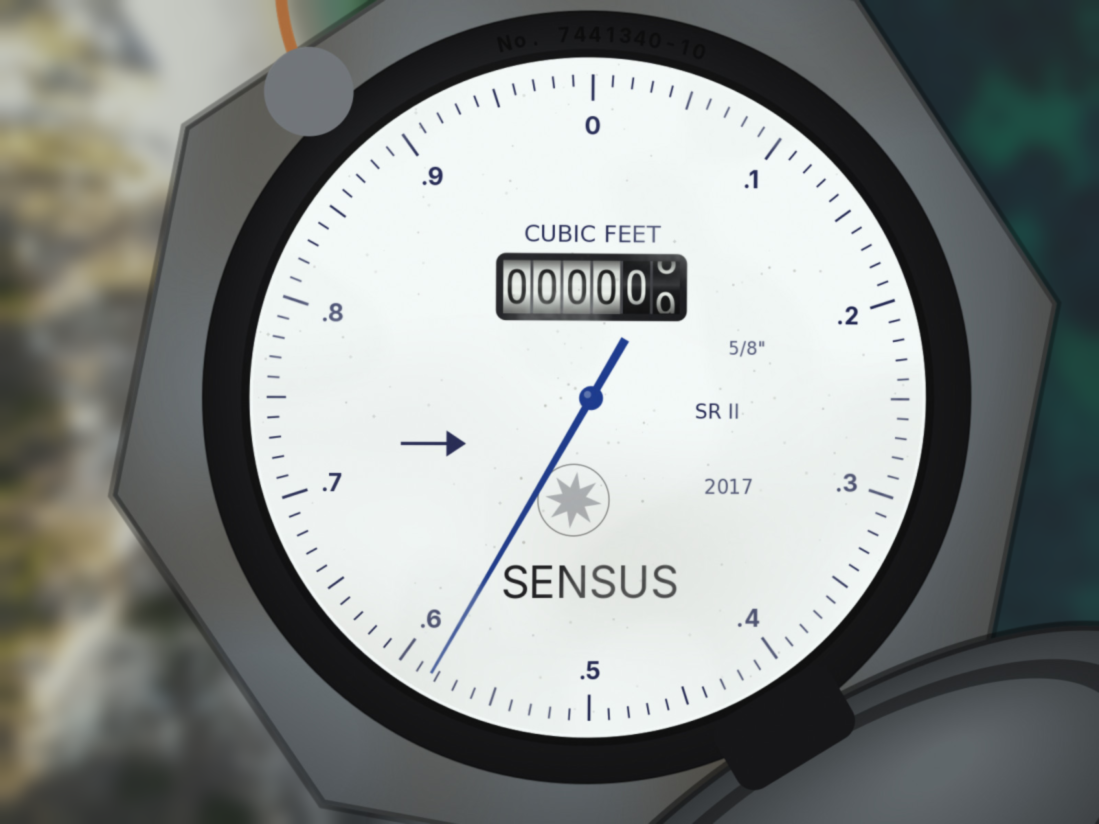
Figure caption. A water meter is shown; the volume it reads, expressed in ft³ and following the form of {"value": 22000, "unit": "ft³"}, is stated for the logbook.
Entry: {"value": 8.58, "unit": "ft³"}
